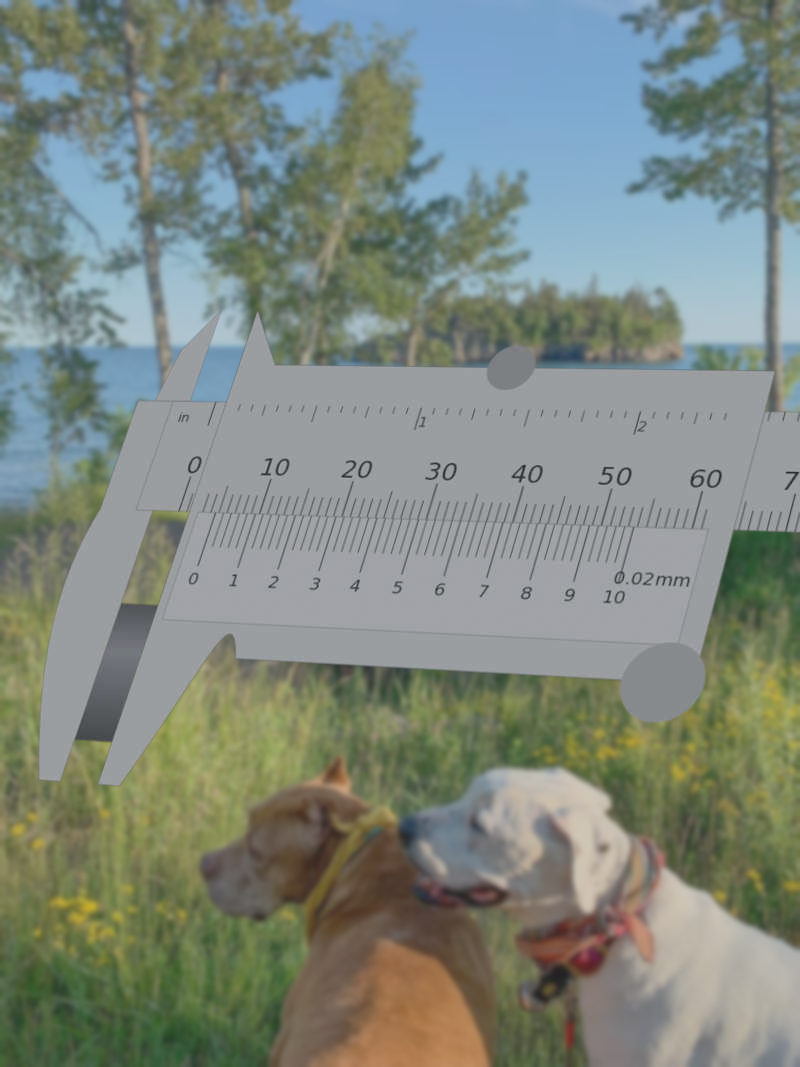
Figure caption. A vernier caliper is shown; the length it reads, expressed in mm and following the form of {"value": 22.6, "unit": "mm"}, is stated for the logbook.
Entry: {"value": 4.6, "unit": "mm"}
